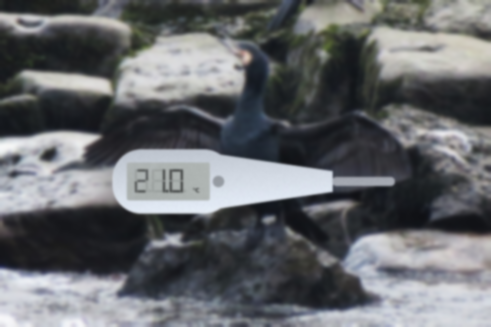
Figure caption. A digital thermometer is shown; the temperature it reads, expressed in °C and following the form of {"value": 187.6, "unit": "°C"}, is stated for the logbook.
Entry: {"value": 21.0, "unit": "°C"}
